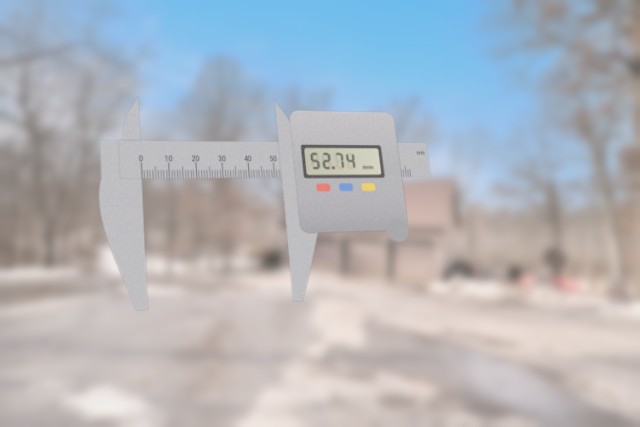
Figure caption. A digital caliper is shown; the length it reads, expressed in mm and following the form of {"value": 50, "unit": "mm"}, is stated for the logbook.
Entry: {"value": 52.74, "unit": "mm"}
